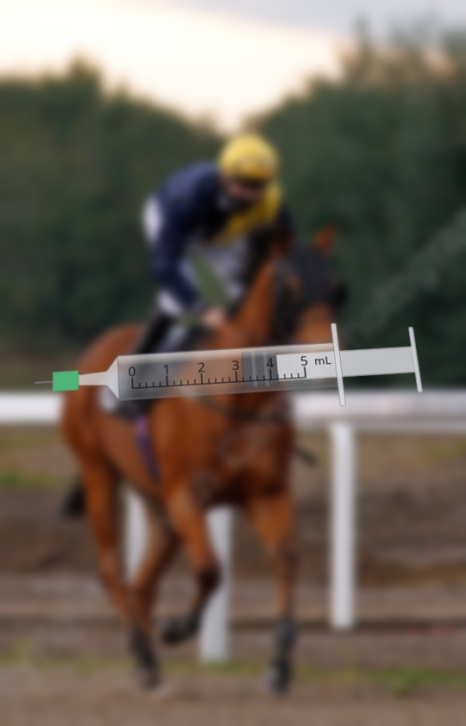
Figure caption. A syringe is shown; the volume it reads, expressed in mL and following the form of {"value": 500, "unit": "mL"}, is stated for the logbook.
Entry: {"value": 3.2, "unit": "mL"}
